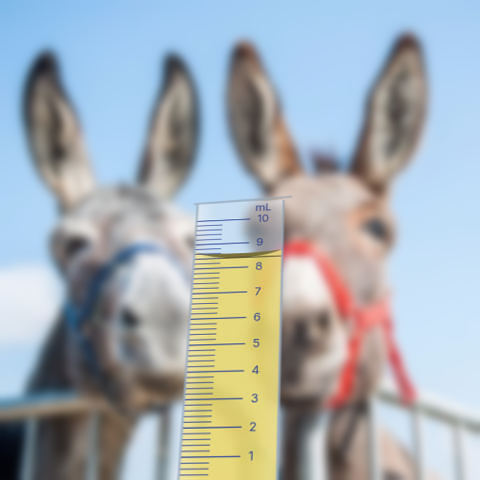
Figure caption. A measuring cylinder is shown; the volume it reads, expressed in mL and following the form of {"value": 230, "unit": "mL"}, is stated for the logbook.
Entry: {"value": 8.4, "unit": "mL"}
